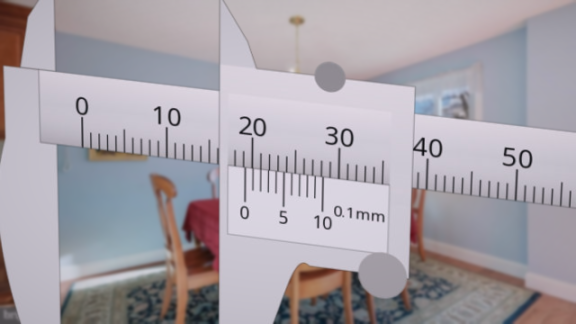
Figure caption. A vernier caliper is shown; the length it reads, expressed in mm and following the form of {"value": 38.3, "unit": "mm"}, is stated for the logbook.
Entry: {"value": 19.2, "unit": "mm"}
